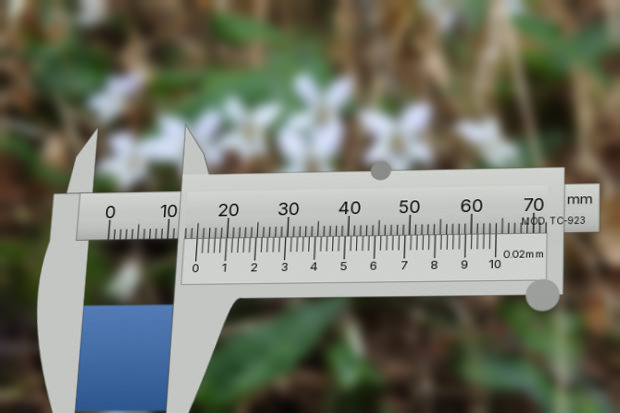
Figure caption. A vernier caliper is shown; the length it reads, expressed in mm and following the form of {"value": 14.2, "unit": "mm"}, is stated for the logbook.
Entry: {"value": 15.0, "unit": "mm"}
